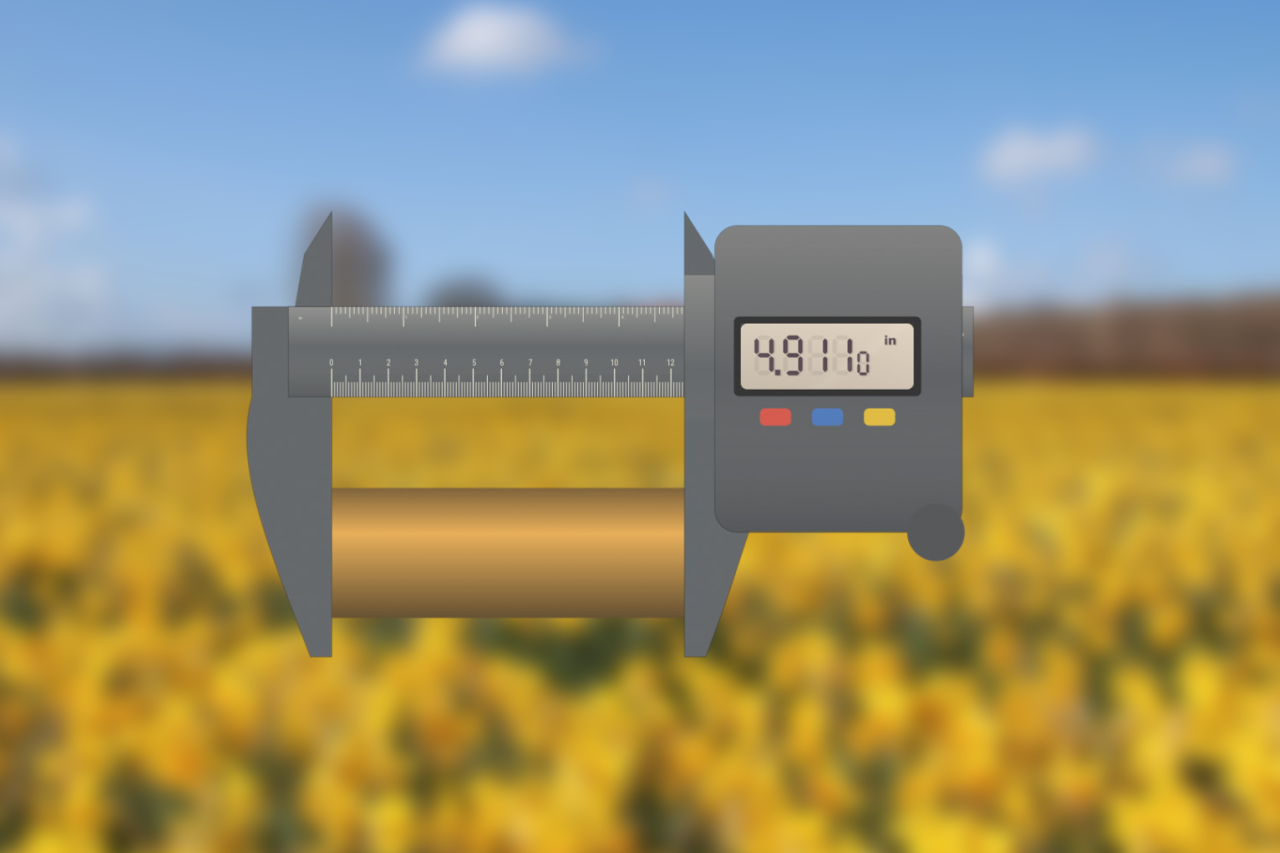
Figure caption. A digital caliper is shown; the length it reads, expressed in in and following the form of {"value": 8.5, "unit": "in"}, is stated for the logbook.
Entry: {"value": 4.9110, "unit": "in"}
